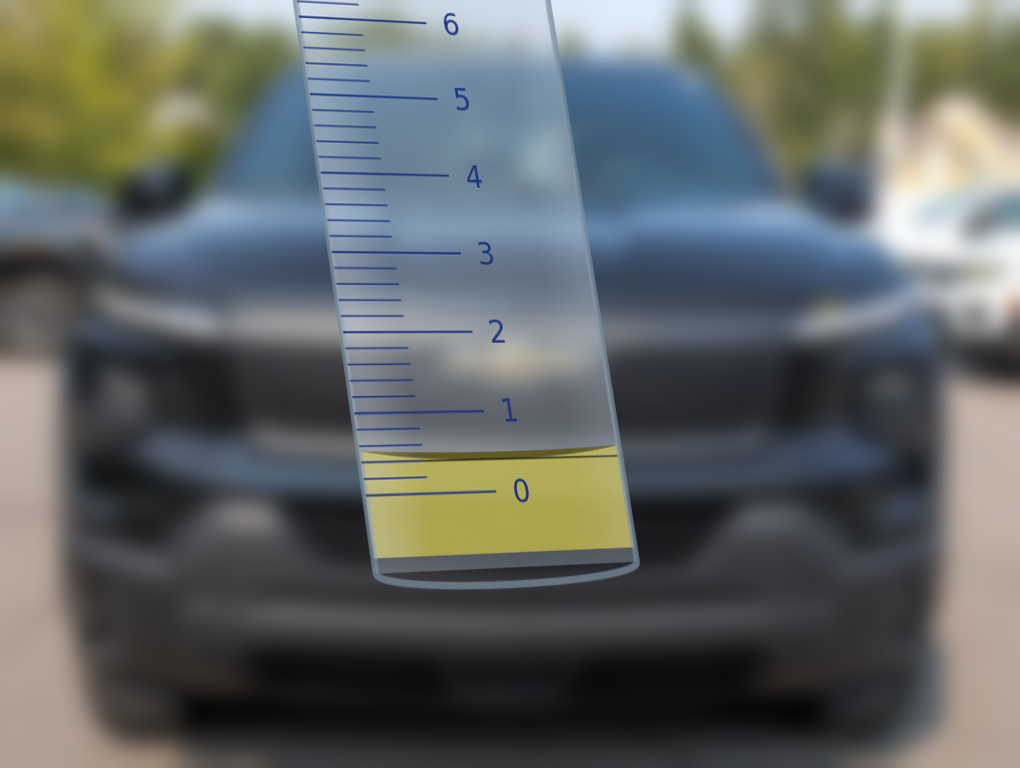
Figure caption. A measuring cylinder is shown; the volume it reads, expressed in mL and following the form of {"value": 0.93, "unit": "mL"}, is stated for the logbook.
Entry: {"value": 0.4, "unit": "mL"}
